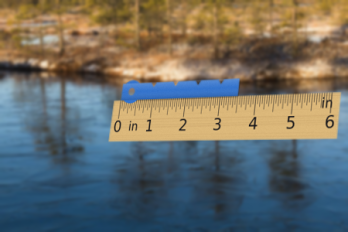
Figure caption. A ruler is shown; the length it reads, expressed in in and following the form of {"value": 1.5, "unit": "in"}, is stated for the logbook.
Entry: {"value": 3.5, "unit": "in"}
